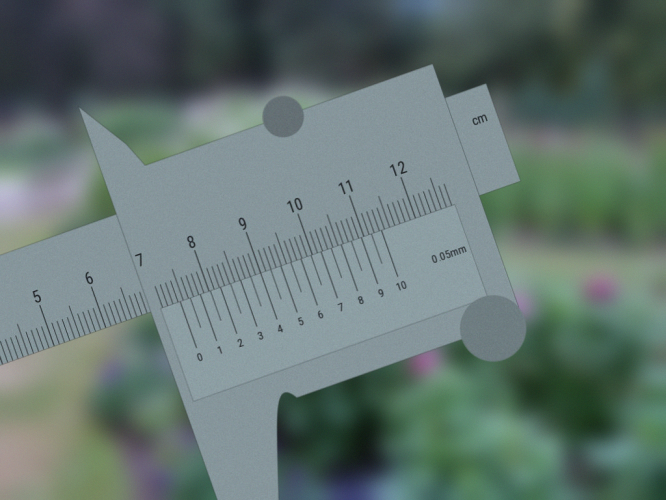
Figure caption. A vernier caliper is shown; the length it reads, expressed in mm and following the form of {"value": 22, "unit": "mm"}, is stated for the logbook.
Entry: {"value": 74.4, "unit": "mm"}
